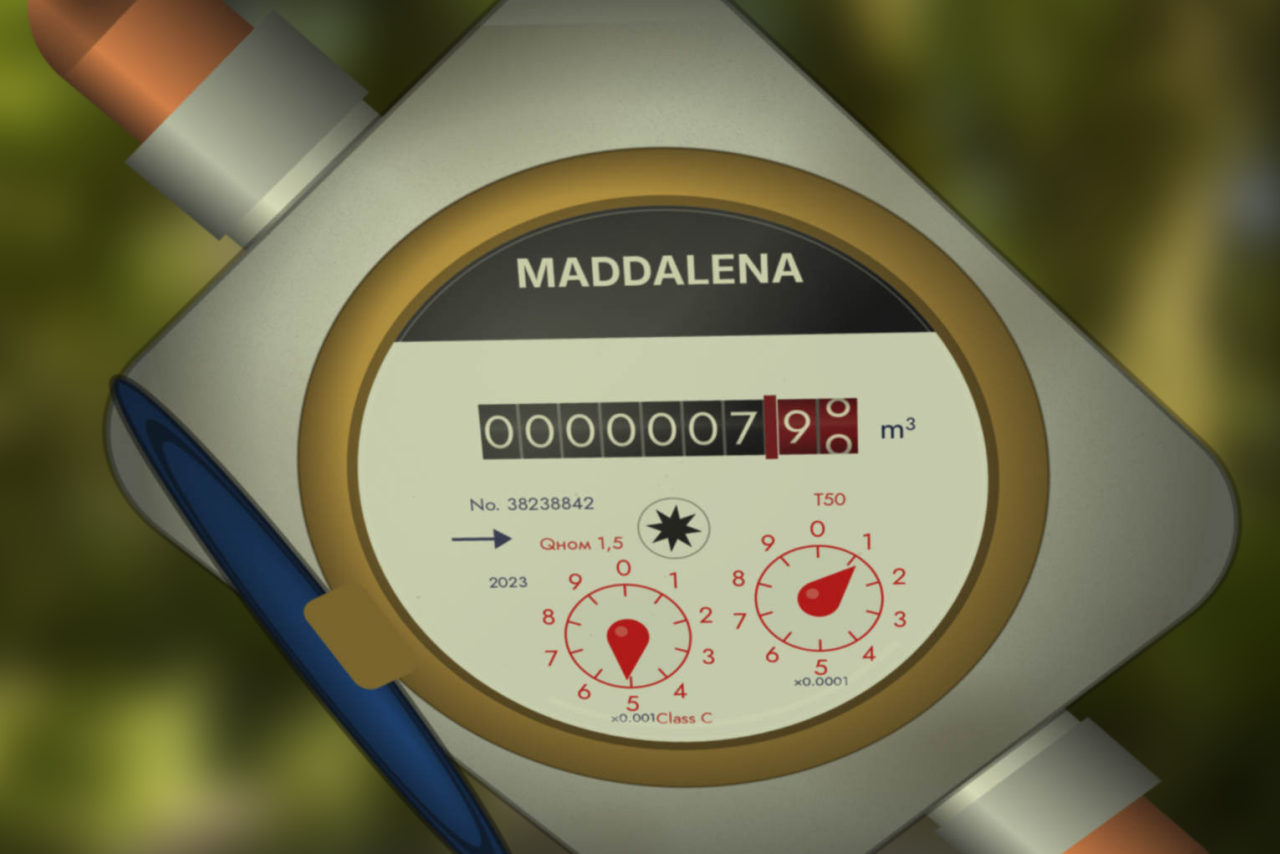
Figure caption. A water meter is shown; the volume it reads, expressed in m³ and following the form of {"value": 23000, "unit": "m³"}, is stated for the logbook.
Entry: {"value": 7.9851, "unit": "m³"}
